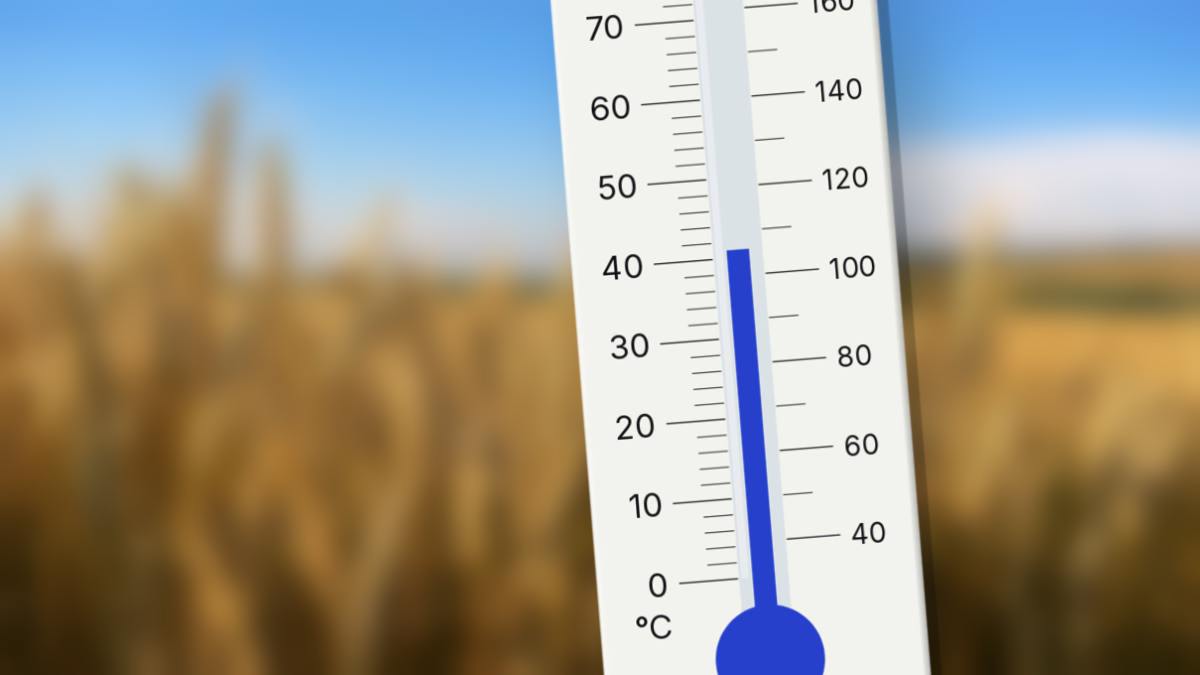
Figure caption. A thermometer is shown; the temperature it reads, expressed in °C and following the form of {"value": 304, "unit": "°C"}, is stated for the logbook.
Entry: {"value": 41, "unit": "°C"}
